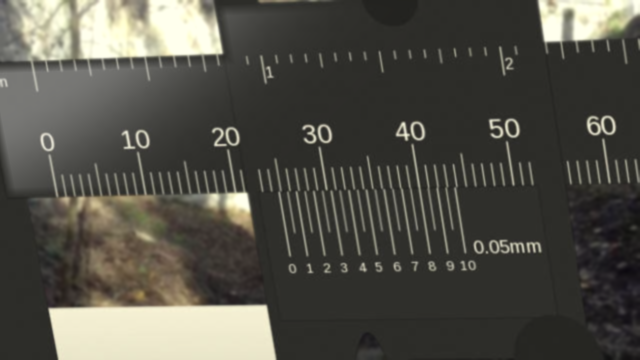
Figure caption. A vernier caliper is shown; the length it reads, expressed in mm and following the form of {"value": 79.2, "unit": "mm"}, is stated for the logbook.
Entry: {"value": 24.8, "unit": "mm"}
